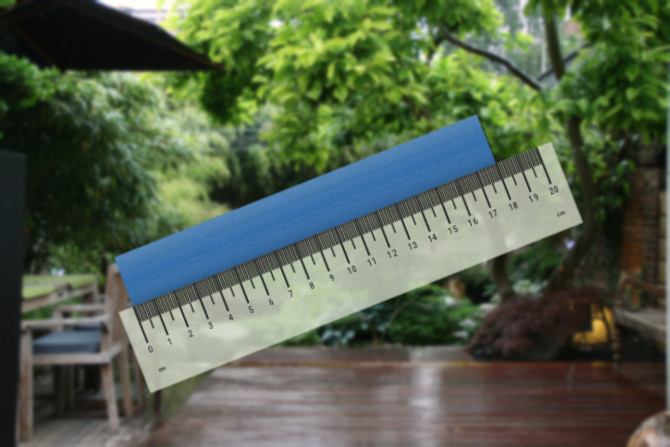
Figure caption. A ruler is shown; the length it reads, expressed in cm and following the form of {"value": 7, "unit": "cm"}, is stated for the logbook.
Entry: {"value": 18, "unit": "cm"}
